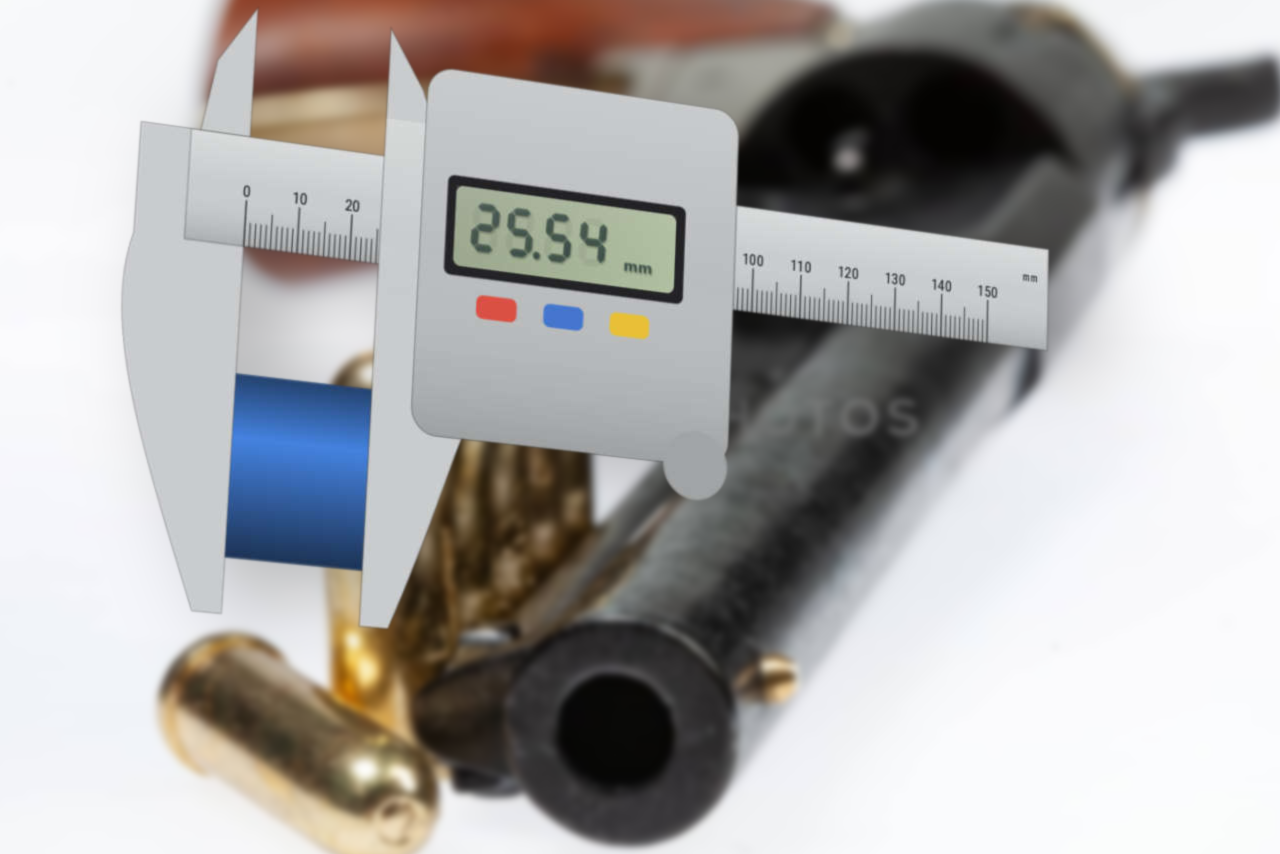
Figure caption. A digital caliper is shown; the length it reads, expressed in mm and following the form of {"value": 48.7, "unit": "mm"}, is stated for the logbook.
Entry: {"value": 25.54, "unit": "mm"}
